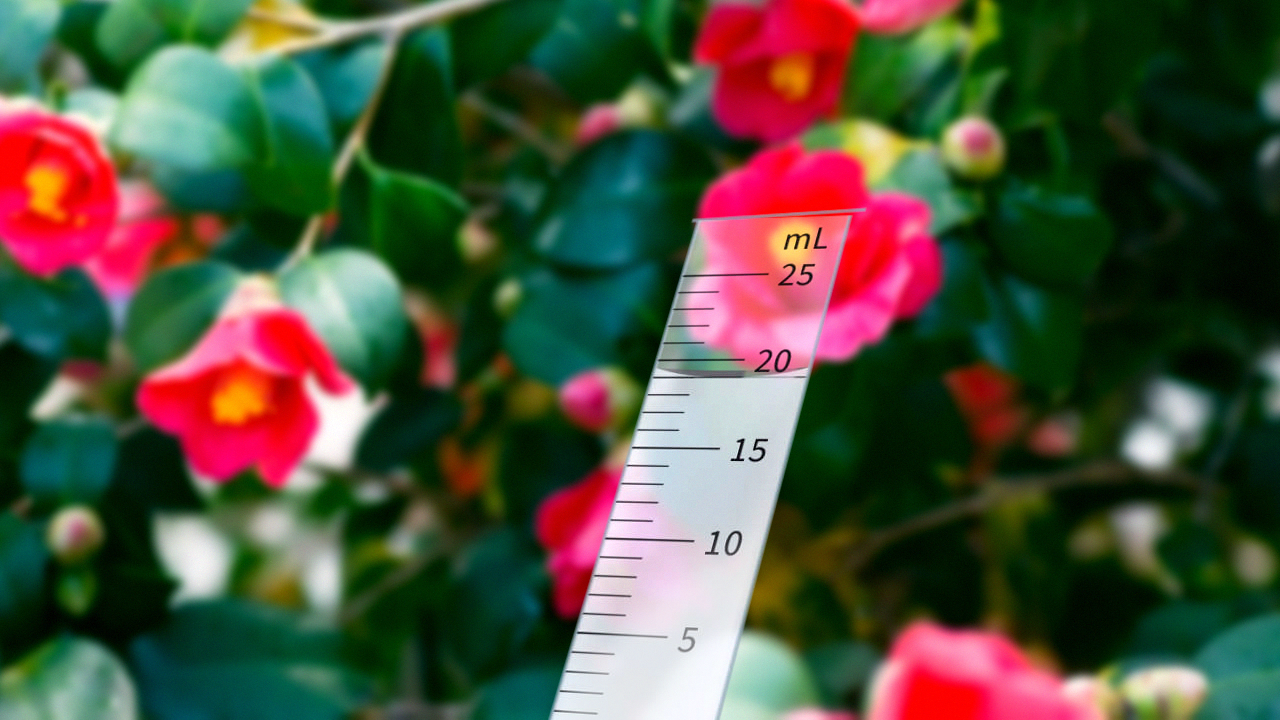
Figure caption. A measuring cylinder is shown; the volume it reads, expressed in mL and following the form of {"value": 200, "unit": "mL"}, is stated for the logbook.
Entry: {"value": 19, "unit": "mL"}
